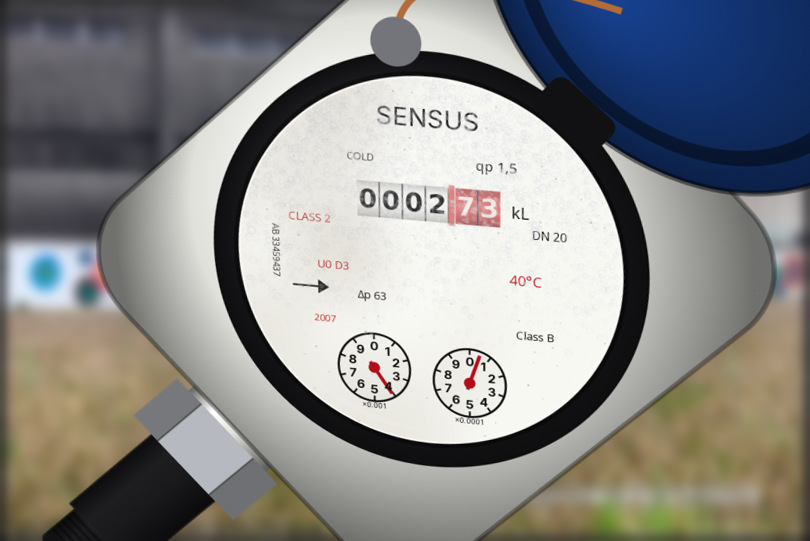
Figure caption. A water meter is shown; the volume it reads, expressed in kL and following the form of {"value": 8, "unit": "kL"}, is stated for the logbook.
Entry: {"value": 2.7340, "unit": "kL"}
